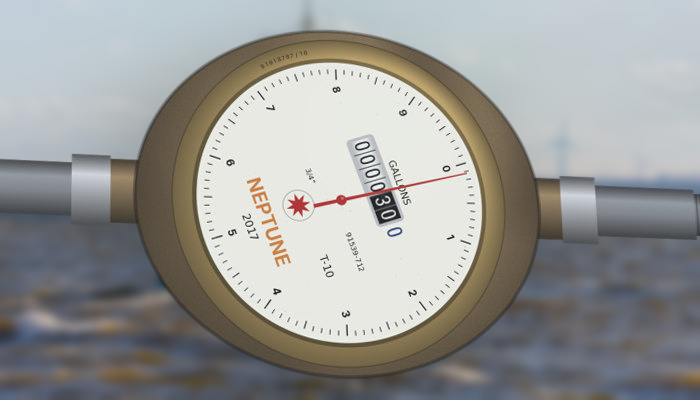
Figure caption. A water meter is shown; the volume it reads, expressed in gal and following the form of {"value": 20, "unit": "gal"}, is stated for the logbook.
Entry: {"value": 300.1, "unit": "gal"}
